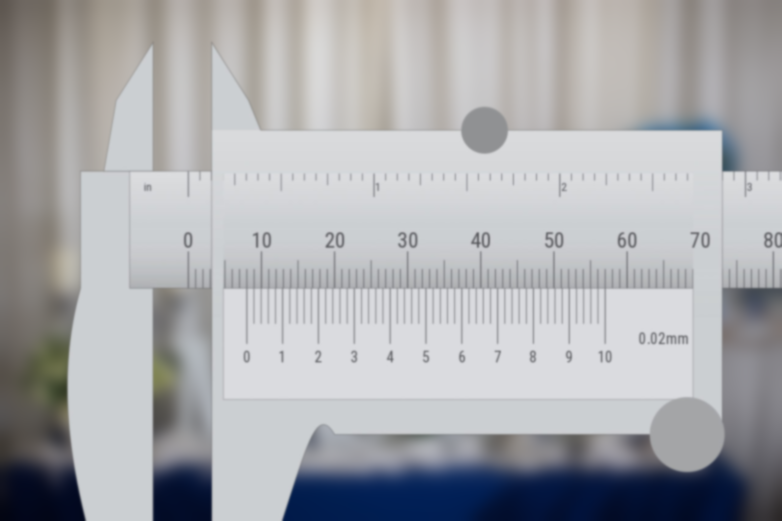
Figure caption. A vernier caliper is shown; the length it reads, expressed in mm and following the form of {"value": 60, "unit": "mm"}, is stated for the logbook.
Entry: {"value": 8.0, "unit": "mm"}
